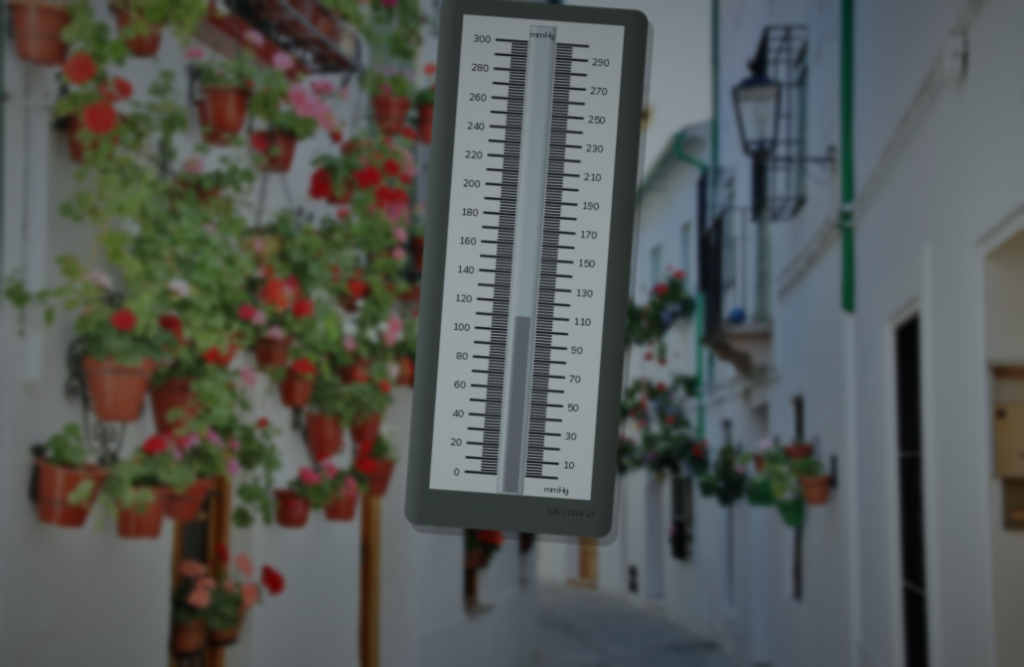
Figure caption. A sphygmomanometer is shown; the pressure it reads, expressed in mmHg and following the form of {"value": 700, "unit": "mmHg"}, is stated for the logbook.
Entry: {"value": 110, "unit": "mmHg"}
